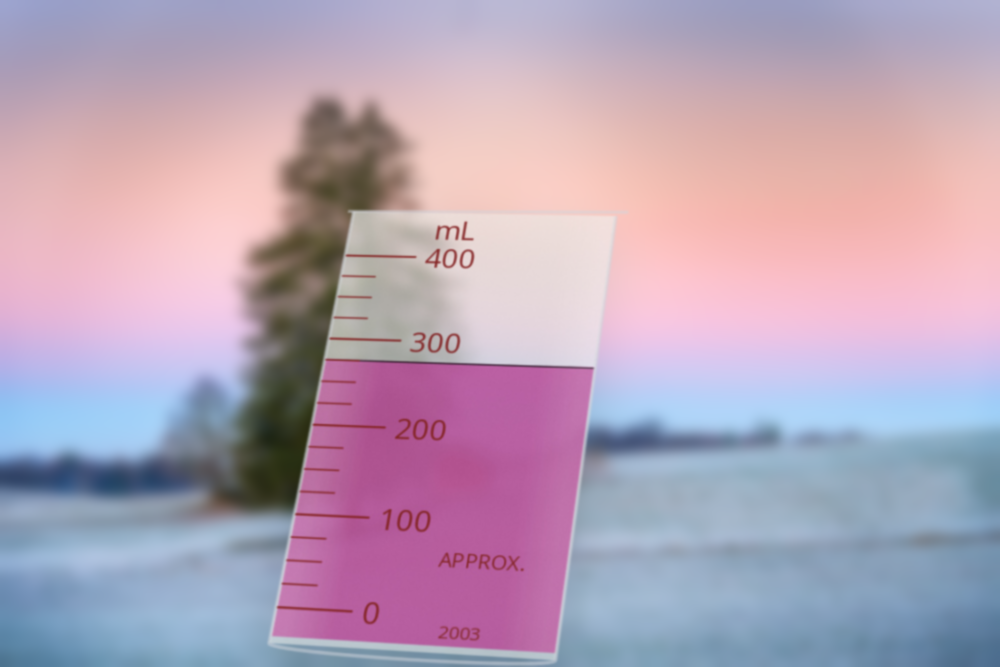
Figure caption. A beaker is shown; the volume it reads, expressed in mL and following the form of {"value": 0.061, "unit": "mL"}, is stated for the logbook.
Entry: {"value": 275, "unit": "mL"}
